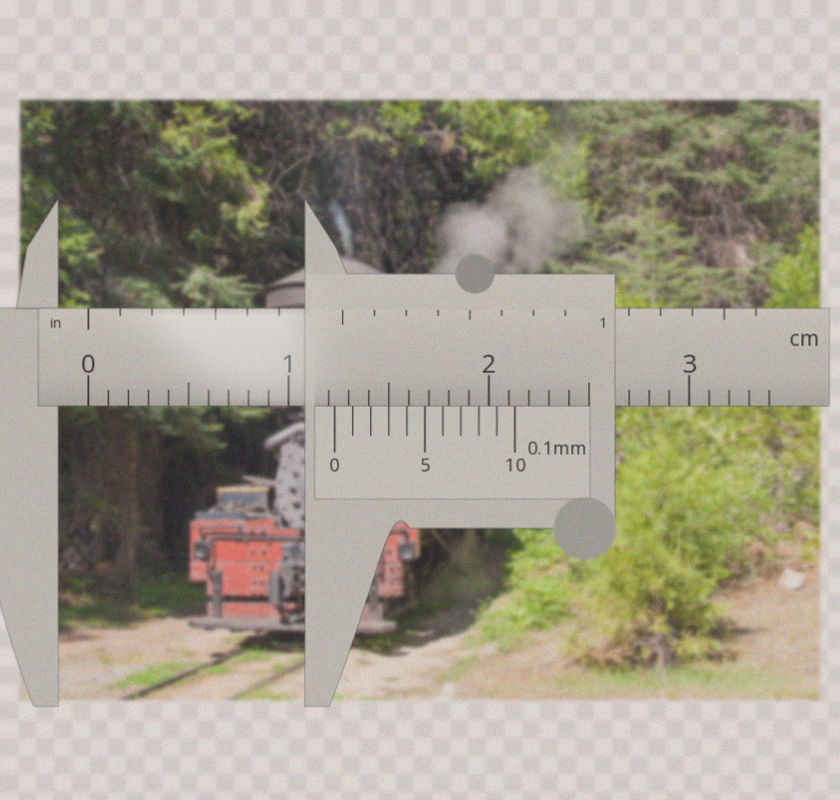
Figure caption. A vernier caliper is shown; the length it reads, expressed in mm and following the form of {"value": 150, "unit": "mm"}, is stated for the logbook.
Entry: {"value": 12.3, "unit": "mm"}
